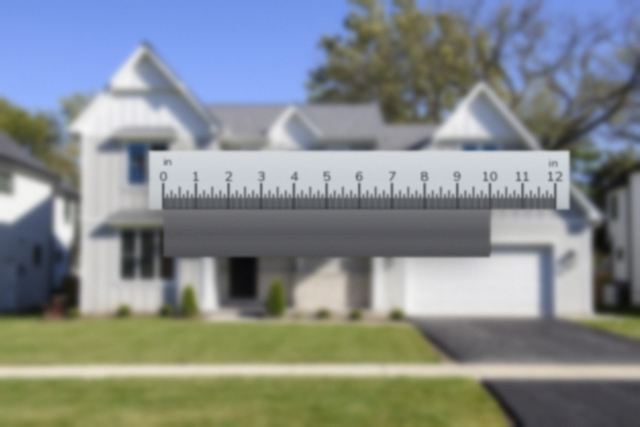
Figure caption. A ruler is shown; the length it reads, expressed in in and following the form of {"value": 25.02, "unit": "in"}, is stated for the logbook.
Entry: {"value": 10, "unit": "in"}
